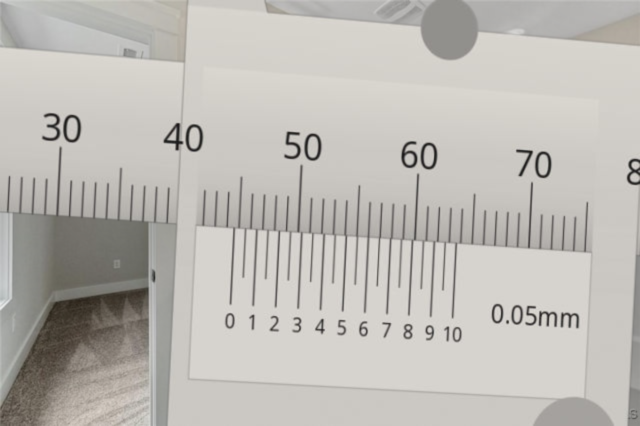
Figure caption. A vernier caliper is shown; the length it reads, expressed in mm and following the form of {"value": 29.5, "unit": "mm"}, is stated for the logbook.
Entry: {"value": 44.6, "unit": "mm"}
